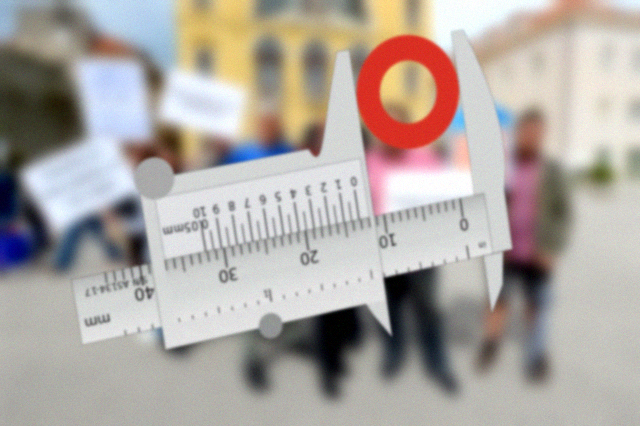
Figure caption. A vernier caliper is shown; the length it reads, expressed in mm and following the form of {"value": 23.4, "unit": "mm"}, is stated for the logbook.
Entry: {"value": 13.2, "unit": "mm"}
